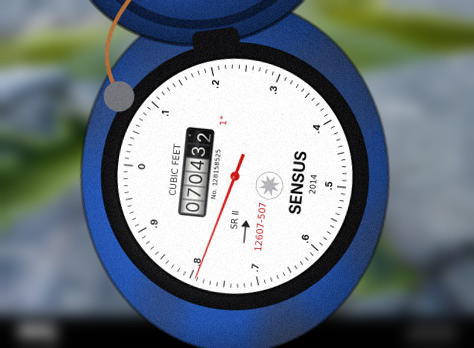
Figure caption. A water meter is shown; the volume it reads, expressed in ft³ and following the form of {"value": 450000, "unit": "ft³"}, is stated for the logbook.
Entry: {"value": 70431.79, "unit": "ft³"}
